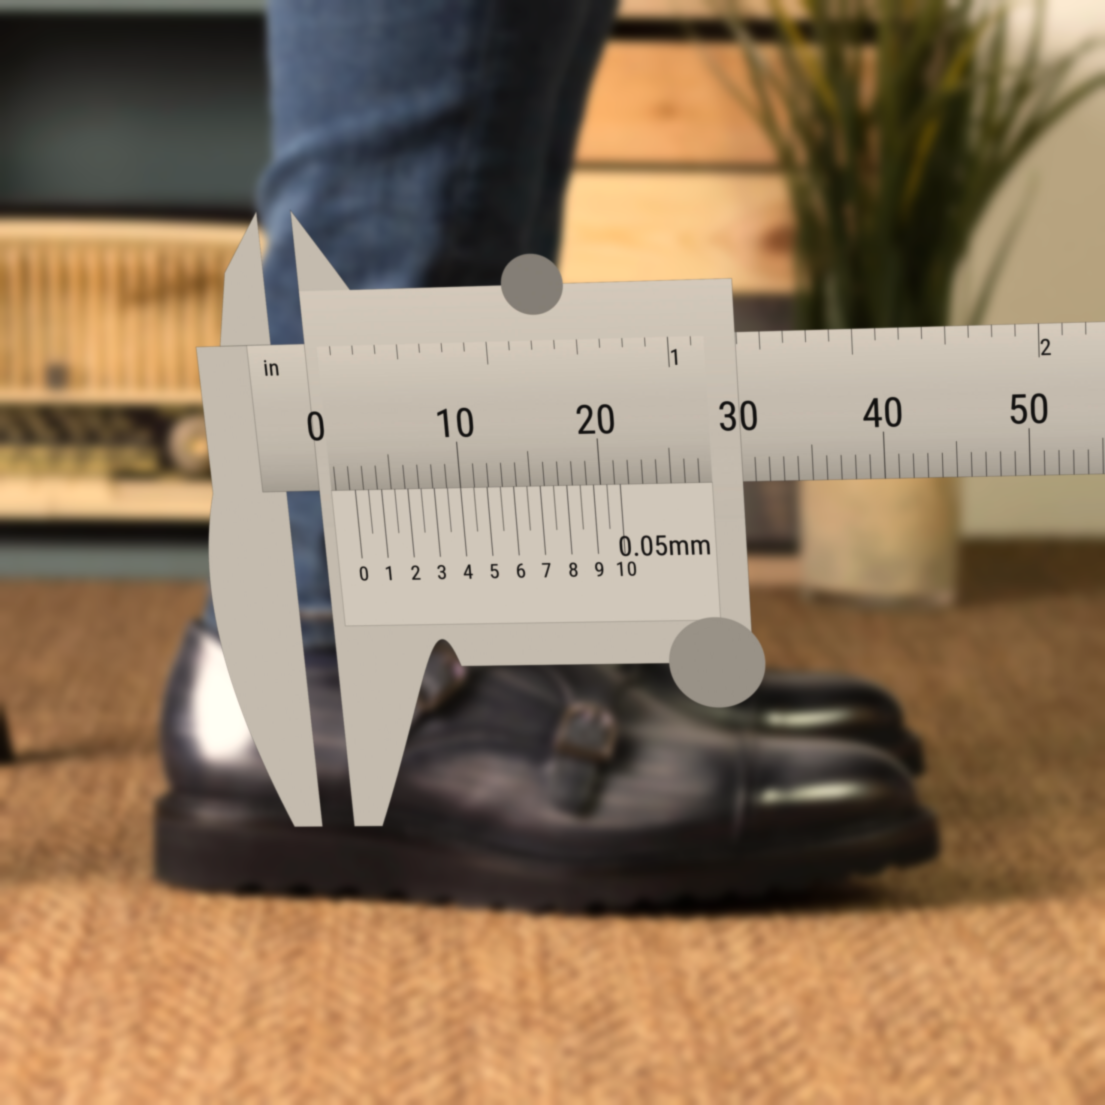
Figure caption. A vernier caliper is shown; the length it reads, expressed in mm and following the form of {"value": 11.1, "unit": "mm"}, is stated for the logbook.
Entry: {"value": 2.4, "unit": "mm"}
